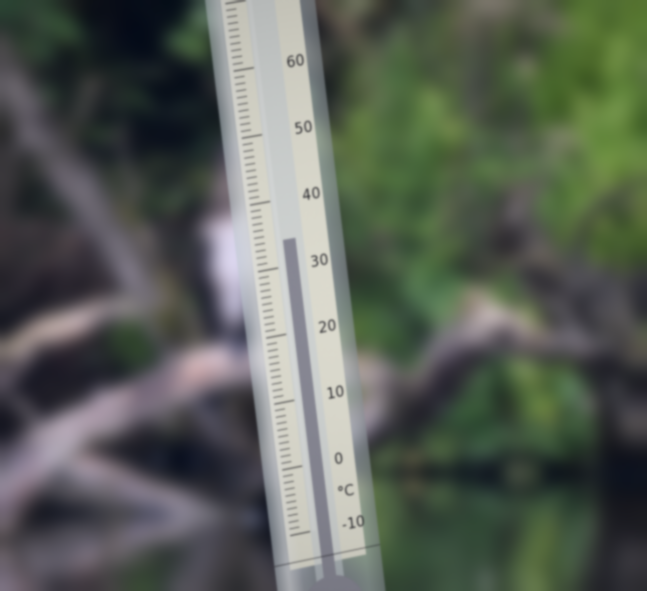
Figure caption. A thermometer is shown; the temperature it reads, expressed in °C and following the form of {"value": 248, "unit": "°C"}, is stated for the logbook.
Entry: {"value": 34, "unit": "°C"}
